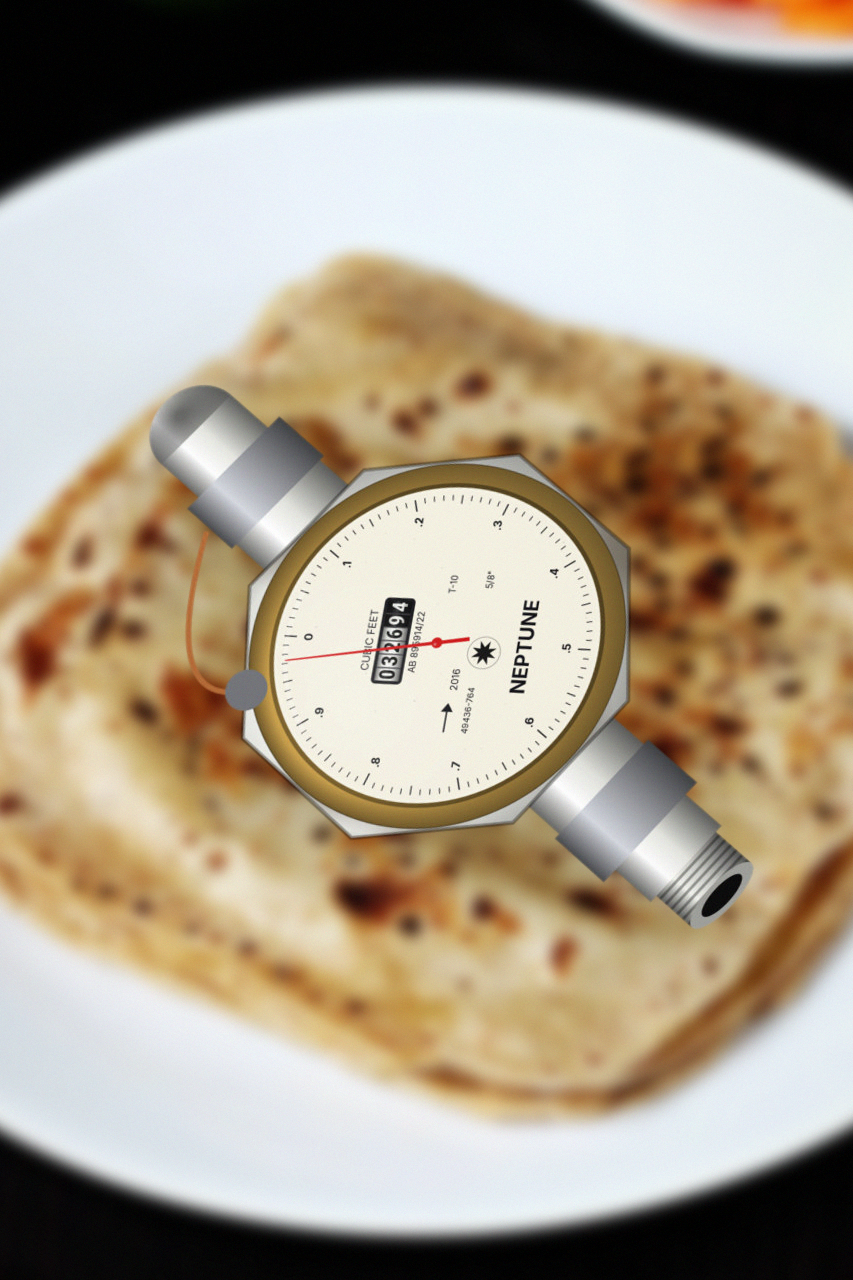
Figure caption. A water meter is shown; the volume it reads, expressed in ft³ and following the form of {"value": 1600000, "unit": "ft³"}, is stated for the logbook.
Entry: {"value": 32693.97, "unit": "ft³"}
